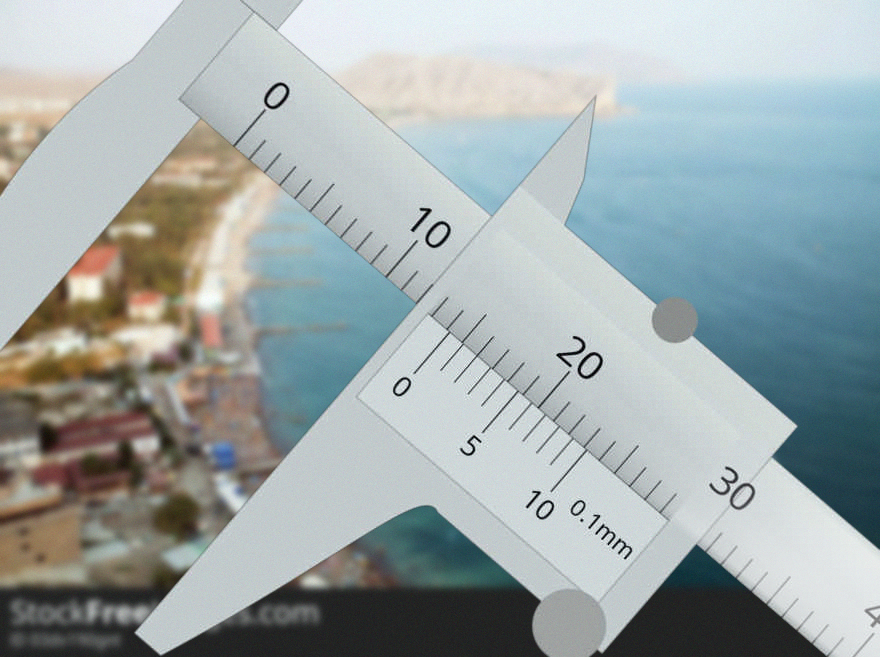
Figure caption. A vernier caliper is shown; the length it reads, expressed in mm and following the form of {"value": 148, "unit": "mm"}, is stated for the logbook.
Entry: {"value": 14.2, "unit": "mm"}
